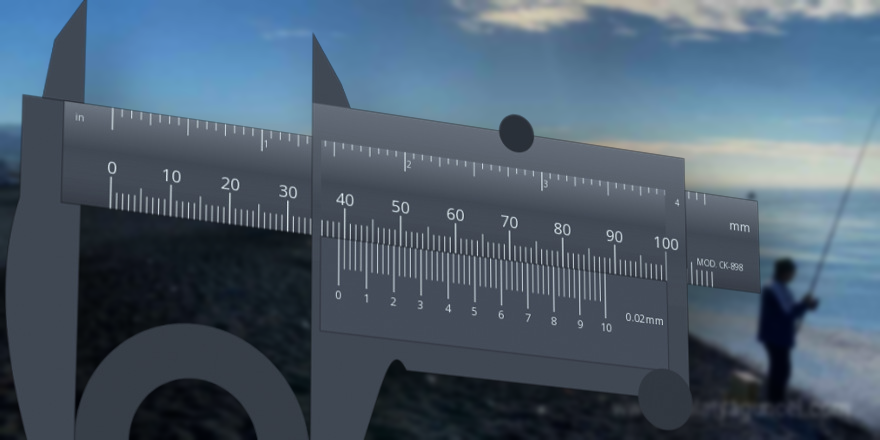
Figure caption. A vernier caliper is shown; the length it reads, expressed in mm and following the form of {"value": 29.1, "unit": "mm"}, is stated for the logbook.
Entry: {"value": 39.0, "unit": "mm"}
